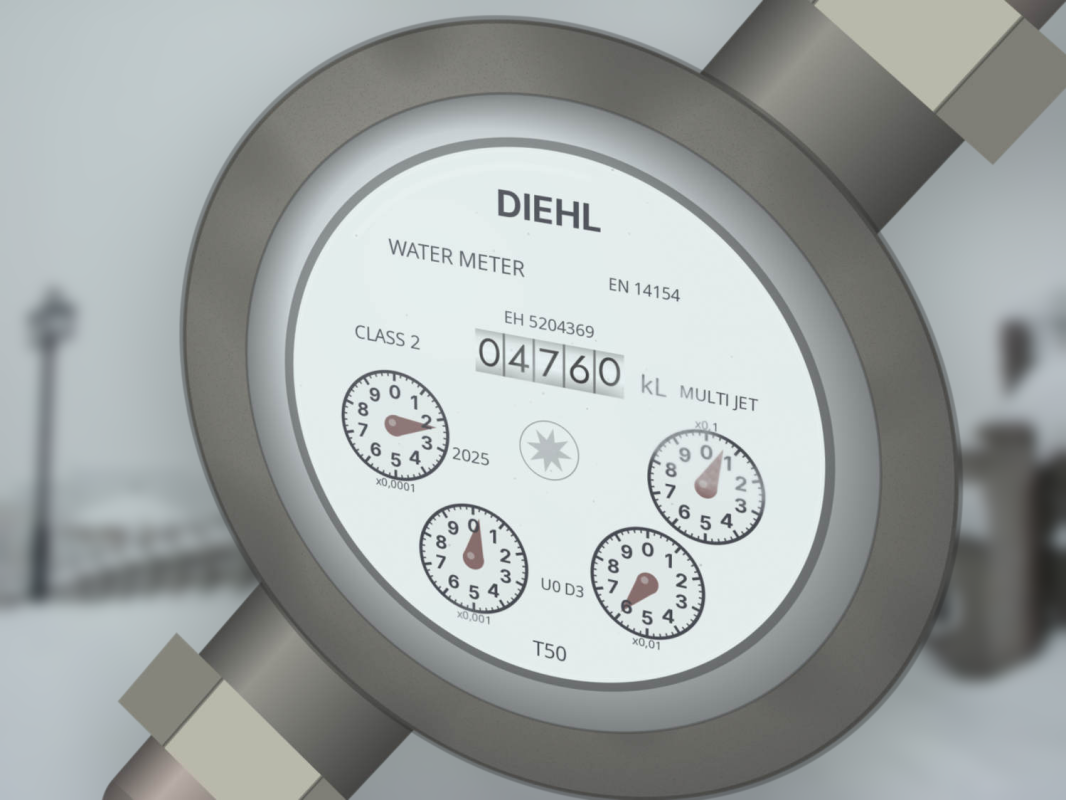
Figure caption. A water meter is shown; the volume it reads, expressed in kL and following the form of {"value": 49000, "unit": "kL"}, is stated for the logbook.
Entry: {"value": 4760.0602, "unit": "kL"}
